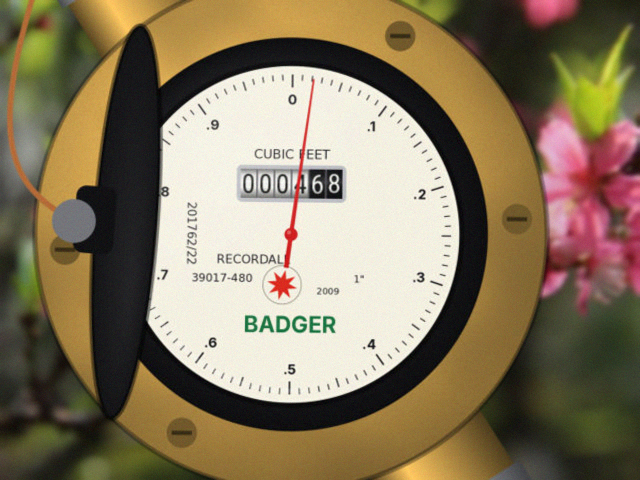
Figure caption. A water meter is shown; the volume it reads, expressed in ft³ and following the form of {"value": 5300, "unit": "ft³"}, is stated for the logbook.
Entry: {"value": 468.02, "unit": "ft³"}
